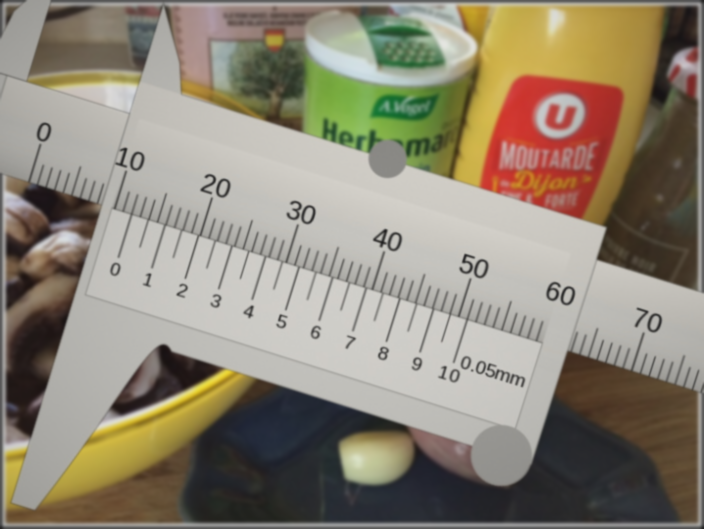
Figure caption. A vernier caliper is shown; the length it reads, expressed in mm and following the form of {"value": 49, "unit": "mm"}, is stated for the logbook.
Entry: {"value": 12.0, "unit": "mm"}
